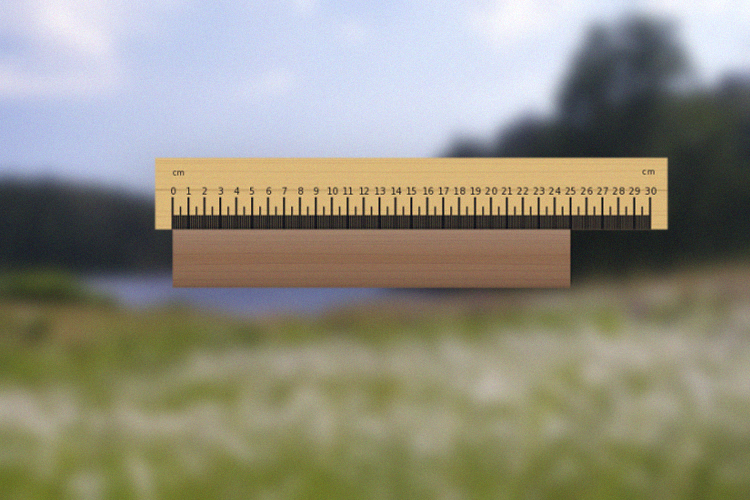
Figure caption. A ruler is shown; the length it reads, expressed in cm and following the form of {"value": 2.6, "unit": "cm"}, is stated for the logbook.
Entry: {"value": 25, "unit": "cm"}
